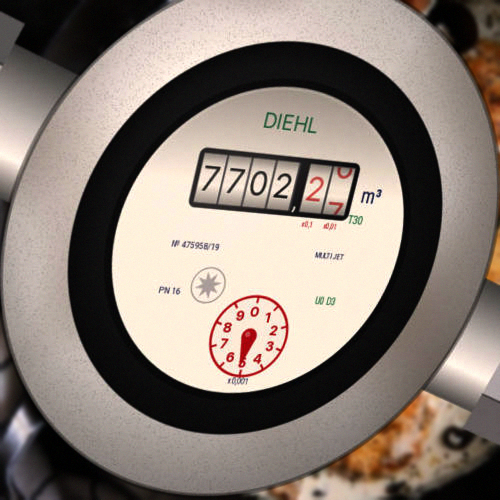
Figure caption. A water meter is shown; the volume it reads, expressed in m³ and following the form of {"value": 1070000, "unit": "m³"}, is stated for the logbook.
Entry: {"value": 7702.265, "unit": "m³"}
